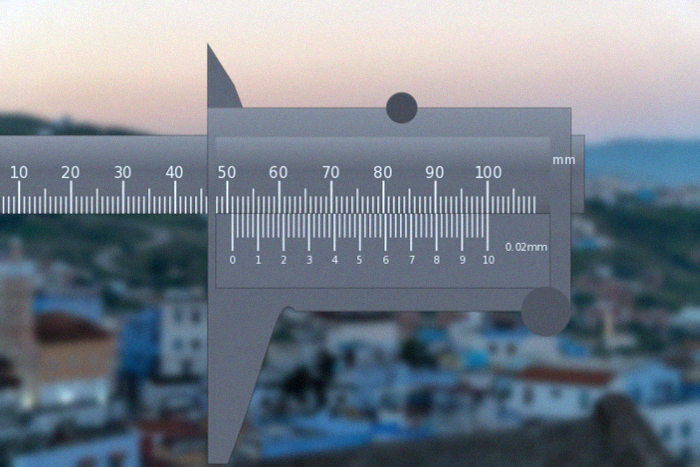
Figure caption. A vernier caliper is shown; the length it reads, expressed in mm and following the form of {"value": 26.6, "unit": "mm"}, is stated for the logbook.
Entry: {"value": 51.0, "unit": "mm"}
